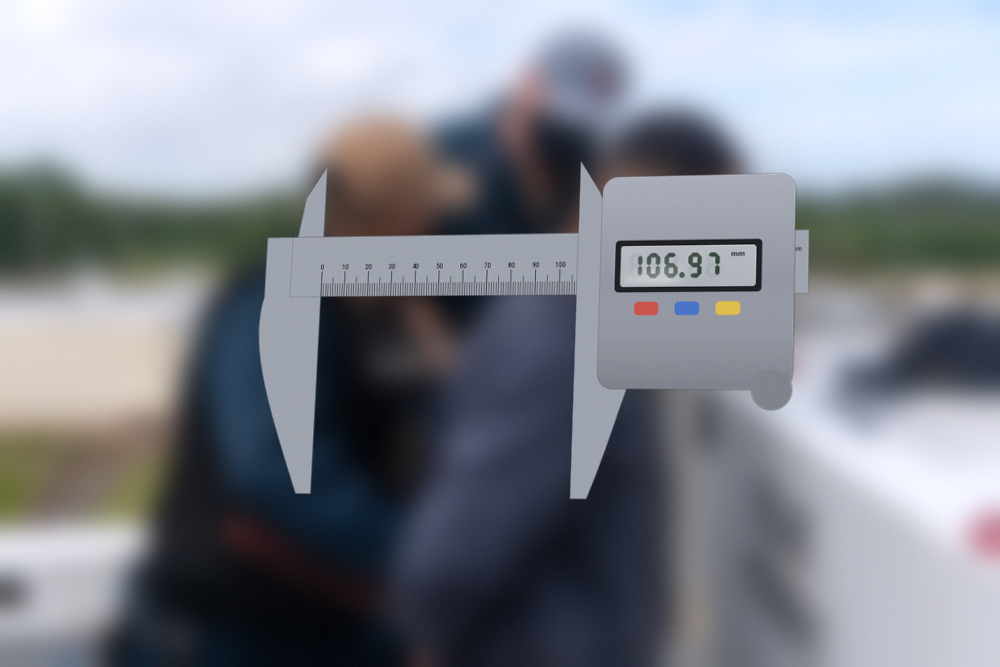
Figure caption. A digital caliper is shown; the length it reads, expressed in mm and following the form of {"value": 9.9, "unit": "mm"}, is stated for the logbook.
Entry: {"value": 106.97, "unit": "mm"}
